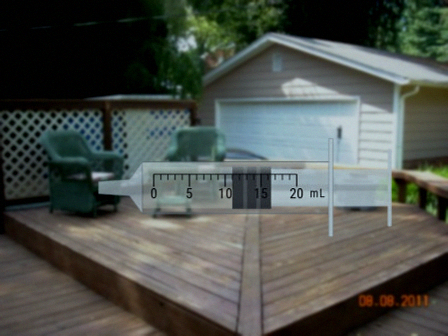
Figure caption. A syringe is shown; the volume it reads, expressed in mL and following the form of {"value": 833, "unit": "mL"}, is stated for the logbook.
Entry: {"value": 11, "unit": "mL"}
